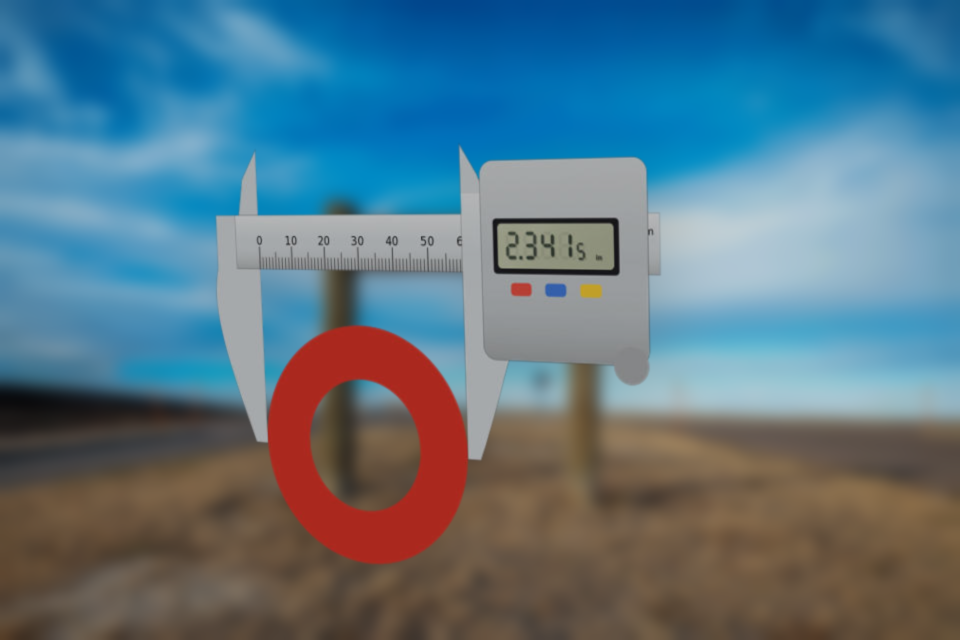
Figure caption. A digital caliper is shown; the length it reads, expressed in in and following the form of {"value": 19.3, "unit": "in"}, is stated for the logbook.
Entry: {"value": 2.3415, "unit": "in"}
